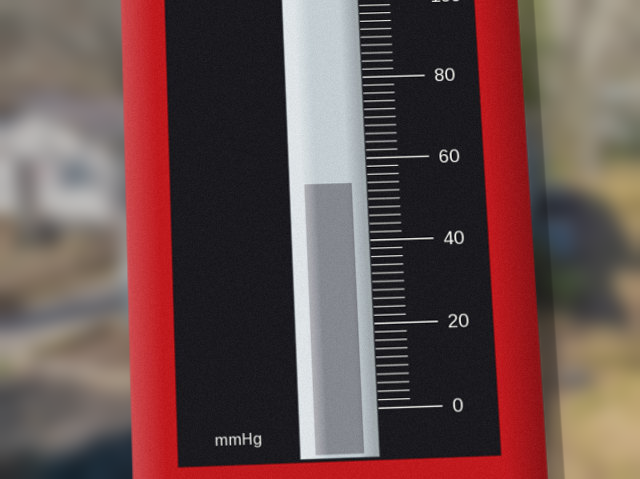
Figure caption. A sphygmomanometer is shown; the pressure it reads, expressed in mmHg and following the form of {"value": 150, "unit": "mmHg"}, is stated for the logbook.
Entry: {"value": 54, "unit": "mmHg"}
